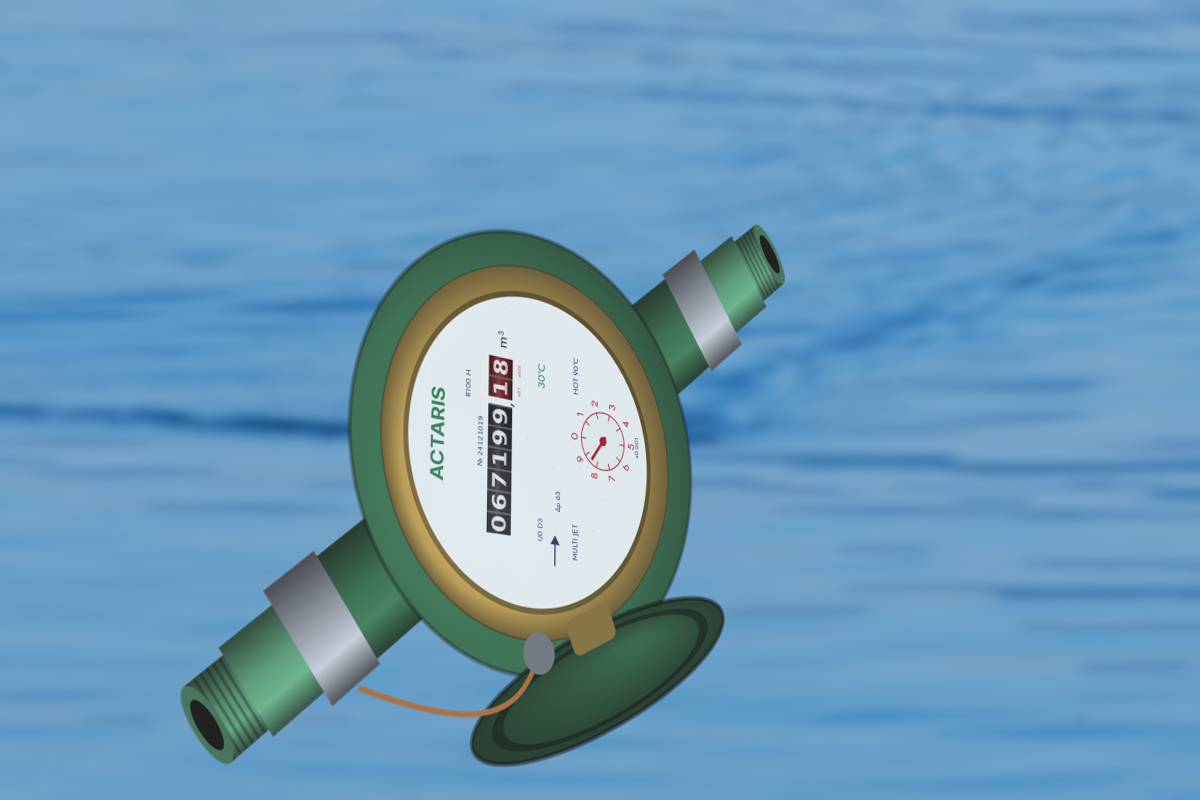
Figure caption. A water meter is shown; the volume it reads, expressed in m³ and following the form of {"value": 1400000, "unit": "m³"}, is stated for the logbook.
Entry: {"value": 67199.188, "unit": "m³"}
